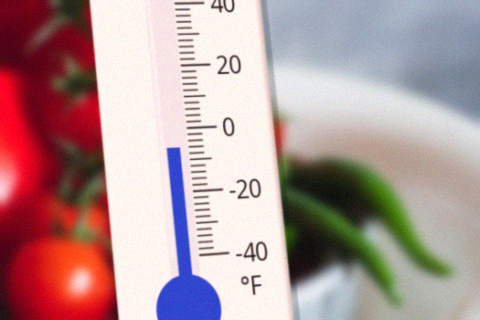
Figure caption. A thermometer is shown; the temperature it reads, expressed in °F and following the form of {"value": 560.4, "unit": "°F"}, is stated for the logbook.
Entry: {"value": -6, "unit": "°F"}
